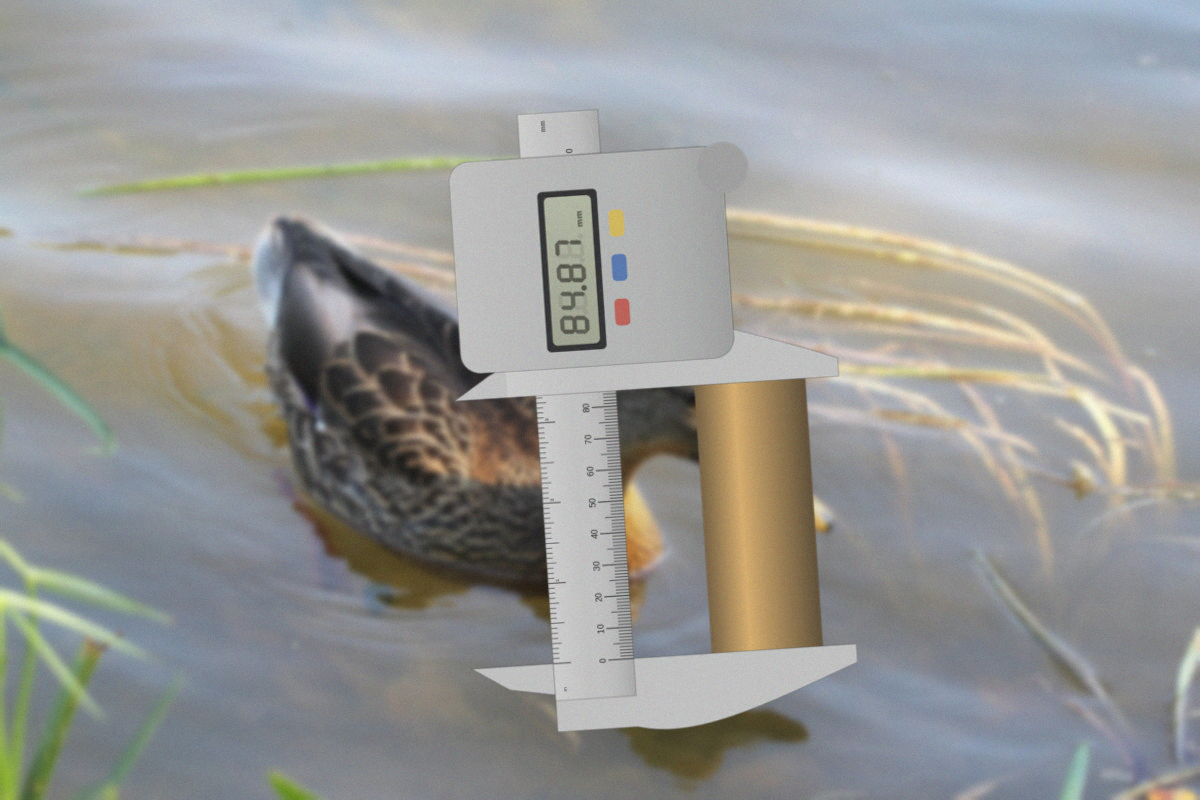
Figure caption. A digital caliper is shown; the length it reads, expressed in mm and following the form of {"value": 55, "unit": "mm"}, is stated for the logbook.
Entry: {"value": 84.87, "unit": "mm"}
